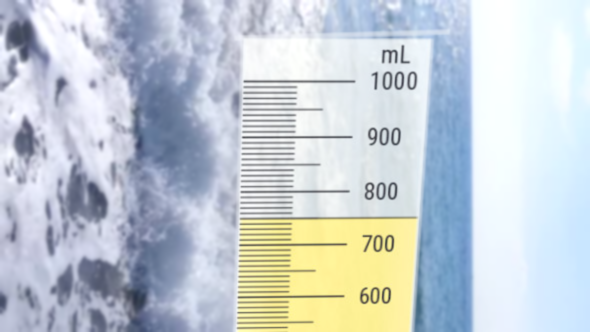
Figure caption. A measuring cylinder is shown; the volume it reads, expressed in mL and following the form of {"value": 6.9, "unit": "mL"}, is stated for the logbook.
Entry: {"value": 750, "unit": "mL"}
